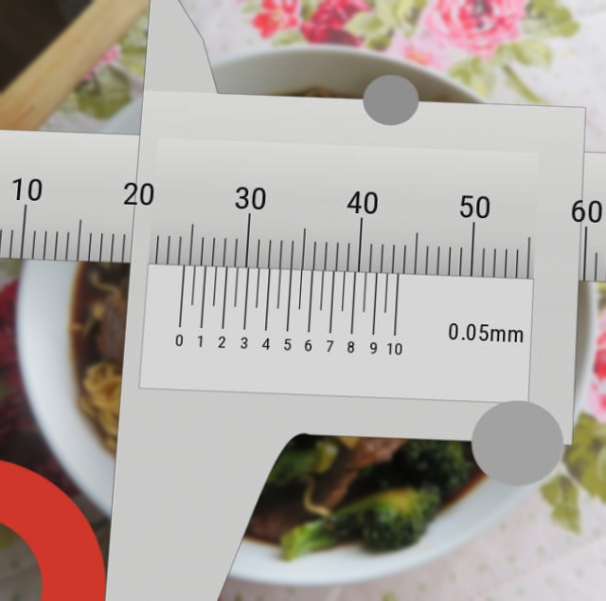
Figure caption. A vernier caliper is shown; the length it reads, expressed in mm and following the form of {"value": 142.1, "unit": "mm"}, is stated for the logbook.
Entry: {"value": 24.5, "unit": "mm"}
